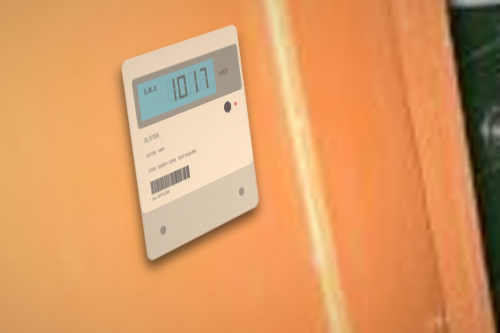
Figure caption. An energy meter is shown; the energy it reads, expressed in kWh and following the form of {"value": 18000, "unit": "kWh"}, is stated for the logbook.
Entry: {"value": 1017, "unit": "kWh"}
